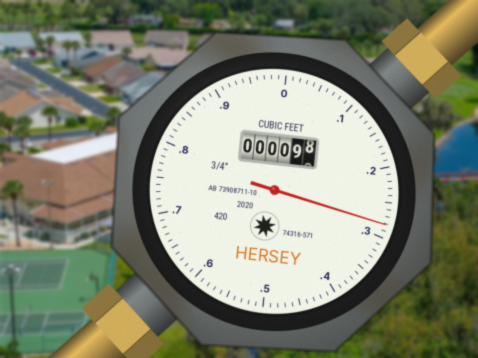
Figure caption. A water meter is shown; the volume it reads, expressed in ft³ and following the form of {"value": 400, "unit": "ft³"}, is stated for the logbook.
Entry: {"value": 98.28, "unit": "ft³"}
